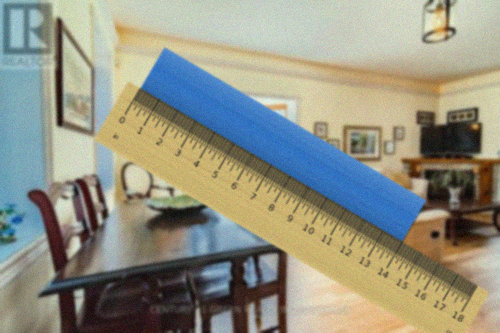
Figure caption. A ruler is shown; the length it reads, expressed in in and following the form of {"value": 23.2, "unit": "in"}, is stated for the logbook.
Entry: {"value": 14, "unit": "in"}
